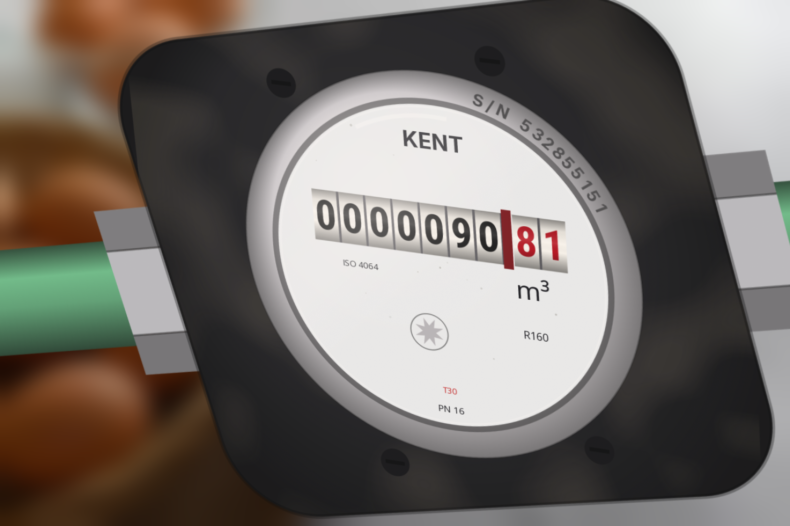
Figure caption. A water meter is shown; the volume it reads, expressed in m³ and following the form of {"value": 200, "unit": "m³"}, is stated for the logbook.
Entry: {"value": 90.81, "unit": "m³"}
